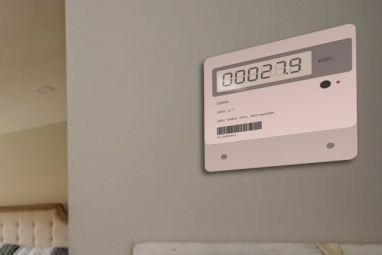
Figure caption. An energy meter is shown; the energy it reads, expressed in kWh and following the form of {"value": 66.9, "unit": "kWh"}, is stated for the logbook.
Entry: {"value": 27.9, "unit": "kWh"}
